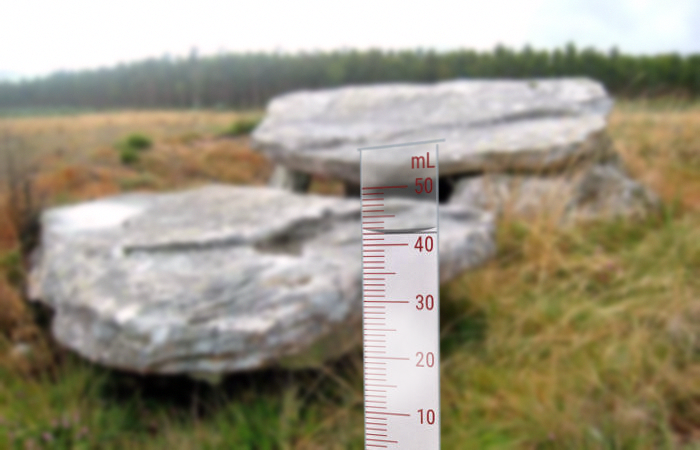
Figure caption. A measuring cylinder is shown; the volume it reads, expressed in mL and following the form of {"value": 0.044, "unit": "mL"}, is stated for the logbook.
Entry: {"value": 42, "unit": "mL"}
